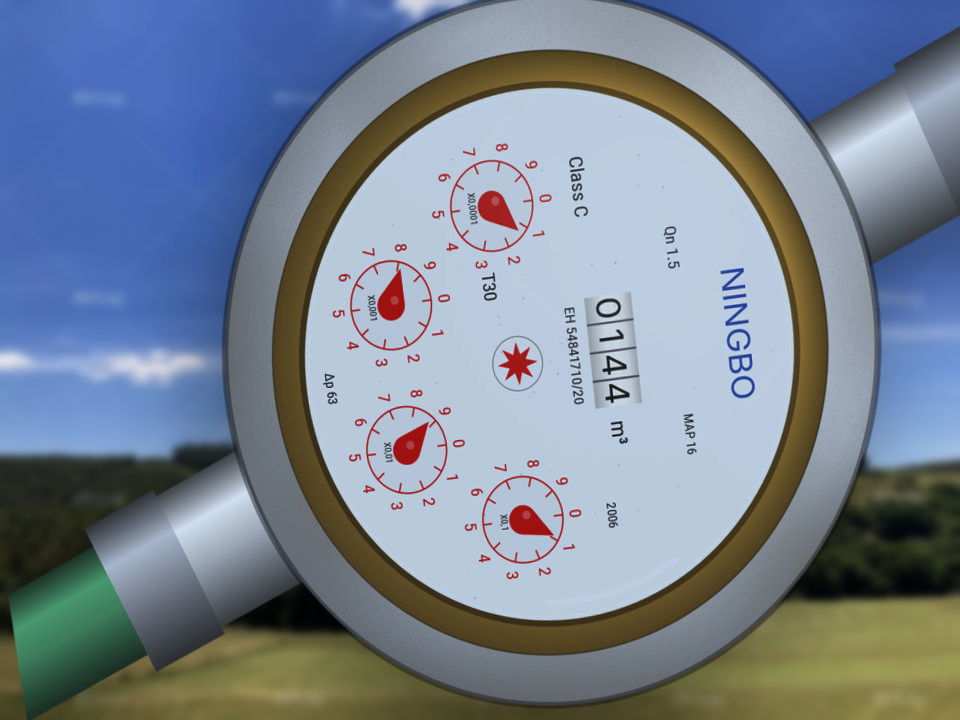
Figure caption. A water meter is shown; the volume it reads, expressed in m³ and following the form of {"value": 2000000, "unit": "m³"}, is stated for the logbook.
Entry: {"value": 144.0881, "unit": "m³"}
